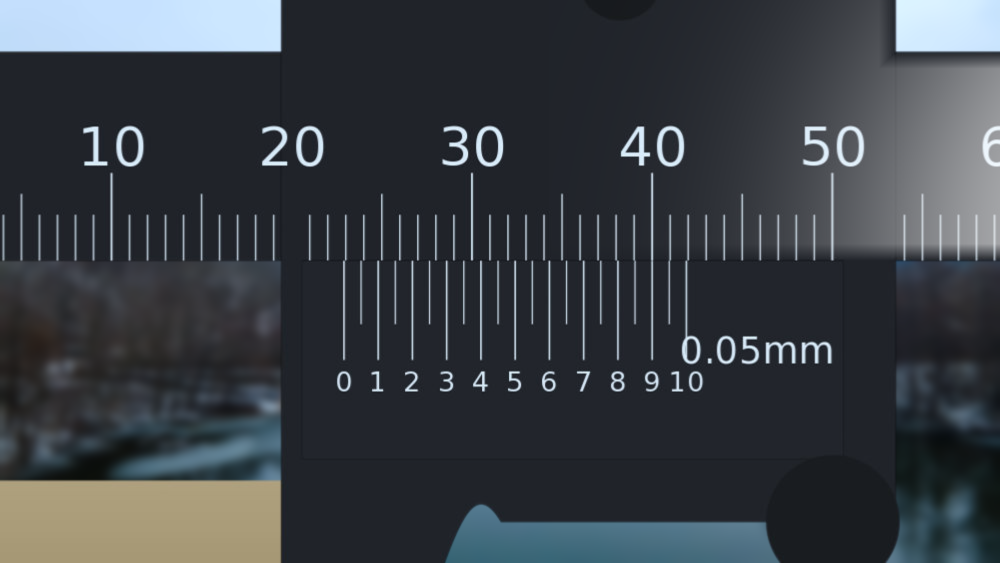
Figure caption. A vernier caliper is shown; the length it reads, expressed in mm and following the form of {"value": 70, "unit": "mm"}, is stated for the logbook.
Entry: {"value": 22.9, "unit": "mm"}
